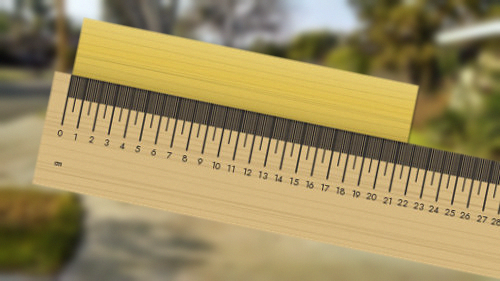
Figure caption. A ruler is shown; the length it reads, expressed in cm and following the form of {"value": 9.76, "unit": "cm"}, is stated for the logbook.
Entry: {"value": 21.5, "unit": "cm"}
